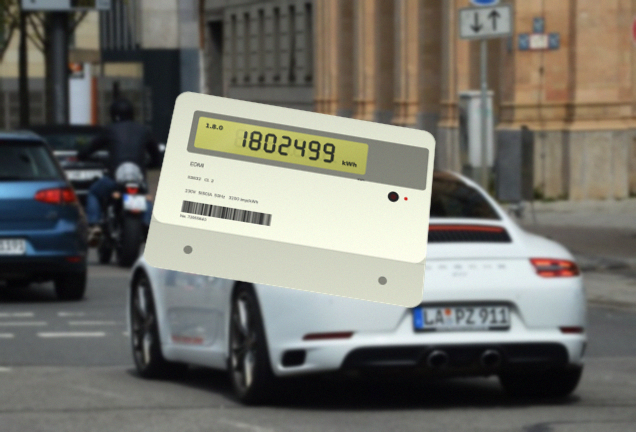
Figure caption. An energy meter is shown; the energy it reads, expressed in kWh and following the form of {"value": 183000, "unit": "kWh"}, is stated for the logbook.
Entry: {"value": 1802499, "unit": "kWh"}
